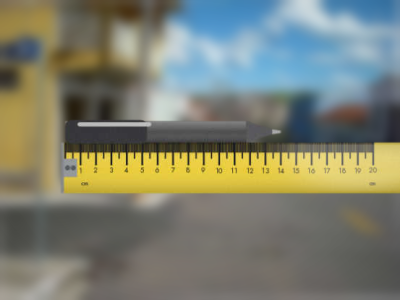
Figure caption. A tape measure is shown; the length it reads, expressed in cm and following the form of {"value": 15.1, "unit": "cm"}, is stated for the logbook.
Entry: {"value": 14, "unit": "cm"}
